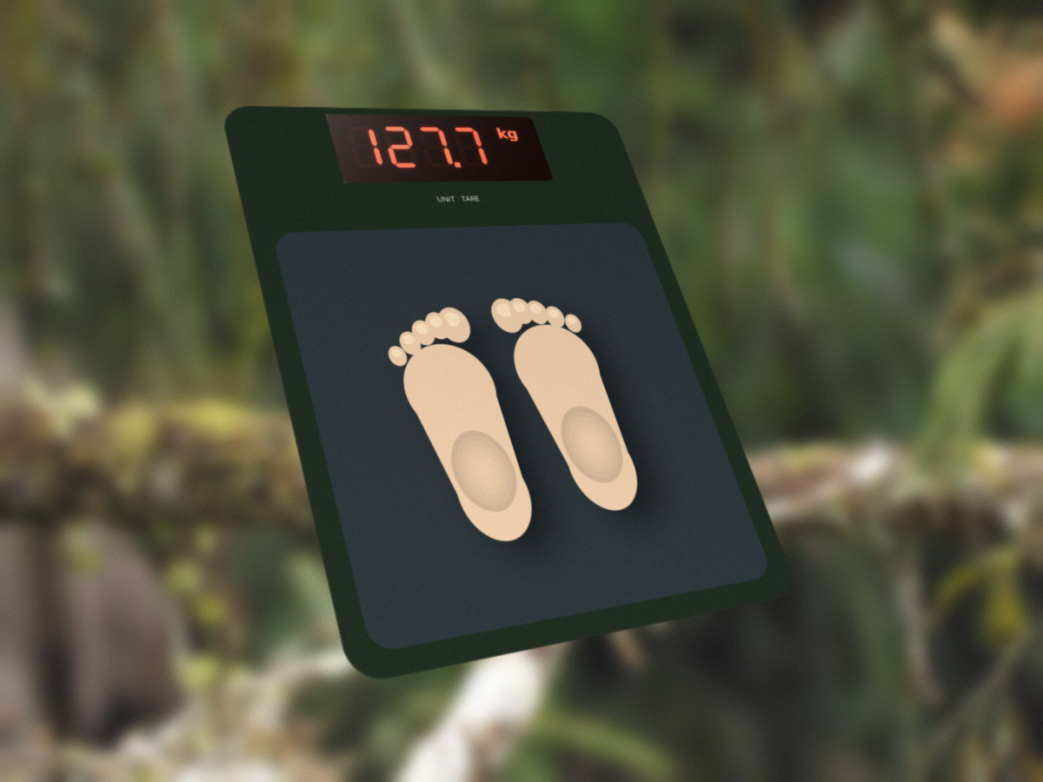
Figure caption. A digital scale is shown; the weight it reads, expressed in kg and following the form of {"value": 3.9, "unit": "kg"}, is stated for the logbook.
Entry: {"value": 127.7, "unit": "kg"}
